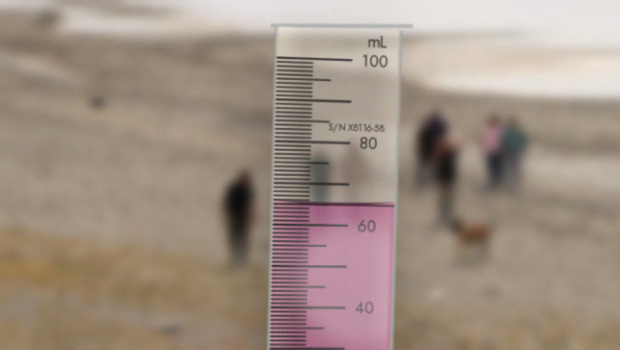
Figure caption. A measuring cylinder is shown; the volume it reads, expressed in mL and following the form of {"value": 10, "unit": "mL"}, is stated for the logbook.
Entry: {"value": 65, "unit": "mL"}
